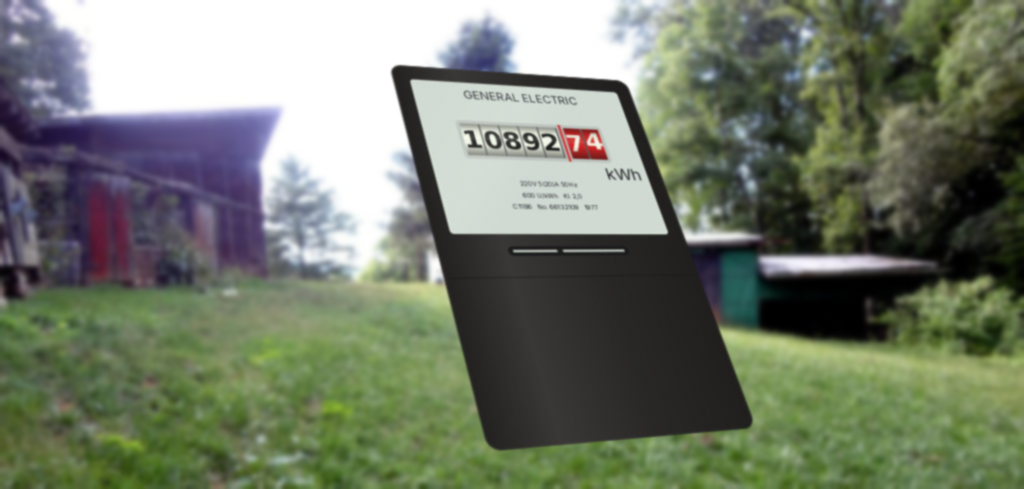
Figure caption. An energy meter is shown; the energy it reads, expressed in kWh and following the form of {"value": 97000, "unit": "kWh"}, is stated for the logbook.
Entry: {"value": 10892.74, "unit": "kWh"}
